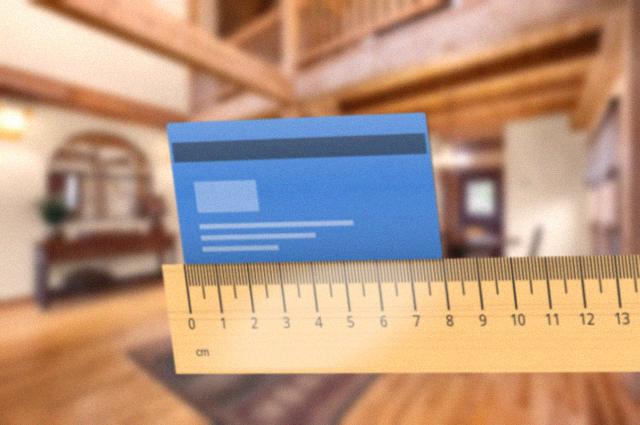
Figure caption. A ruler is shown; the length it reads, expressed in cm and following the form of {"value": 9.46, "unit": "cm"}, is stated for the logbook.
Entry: {"value": 8, "unit": "cm"}
